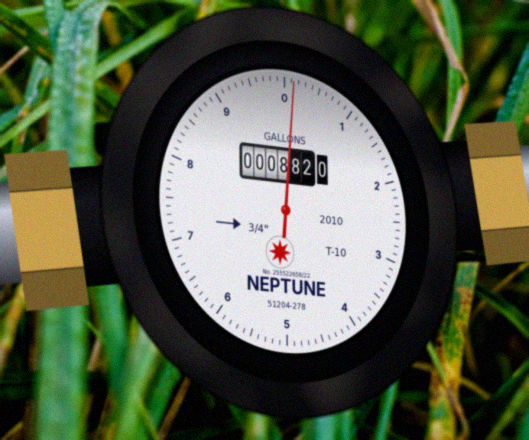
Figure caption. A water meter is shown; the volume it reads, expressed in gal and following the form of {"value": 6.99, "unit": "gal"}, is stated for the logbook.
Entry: {"value": 8820.1, "unit": "gal"}
